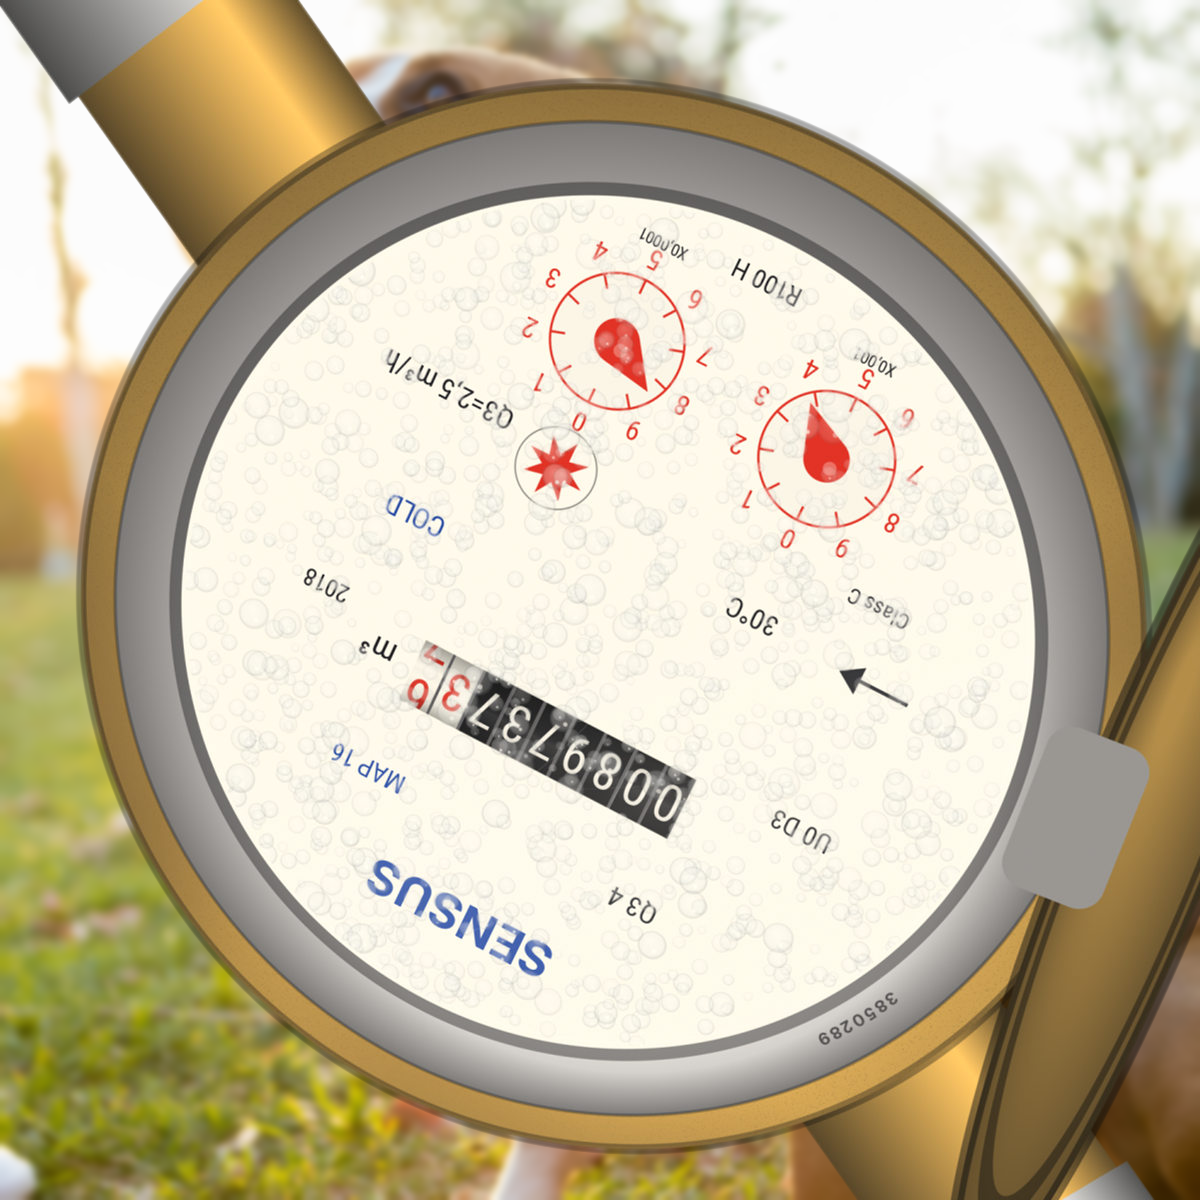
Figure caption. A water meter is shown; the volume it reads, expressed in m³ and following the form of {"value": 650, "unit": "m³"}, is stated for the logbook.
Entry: {"value": 89737.3638, "unit": "m³"}
